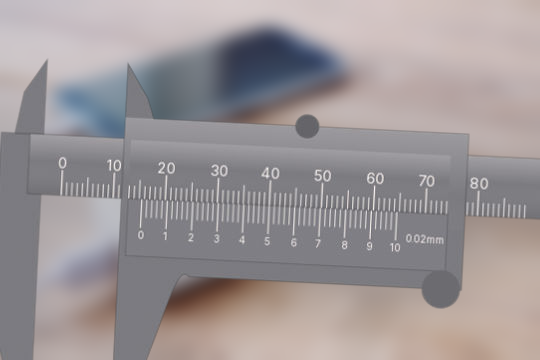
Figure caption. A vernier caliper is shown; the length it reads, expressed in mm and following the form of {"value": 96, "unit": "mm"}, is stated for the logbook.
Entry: {"value": 15.5, "unit": "mm"}
